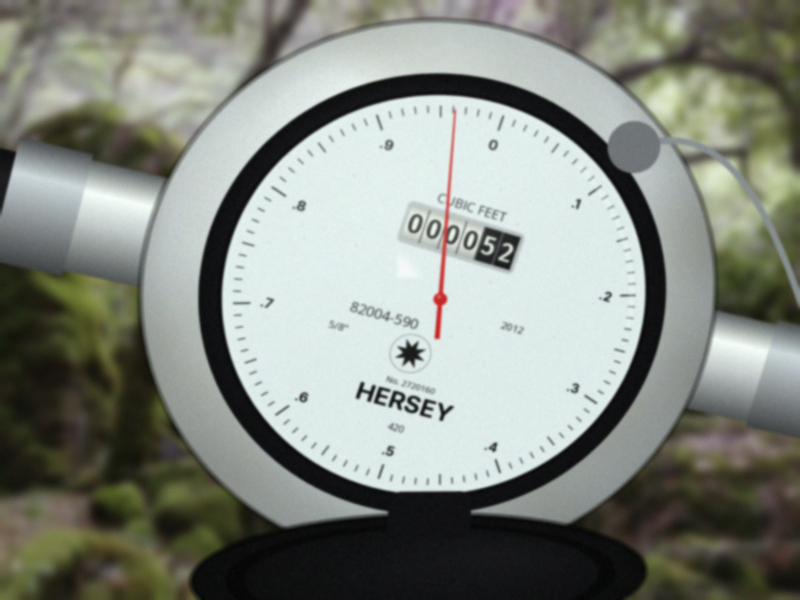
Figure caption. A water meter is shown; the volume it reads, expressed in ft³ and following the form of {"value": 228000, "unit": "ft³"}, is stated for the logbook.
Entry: {"value": 51.96, "unit": "ft³"}
